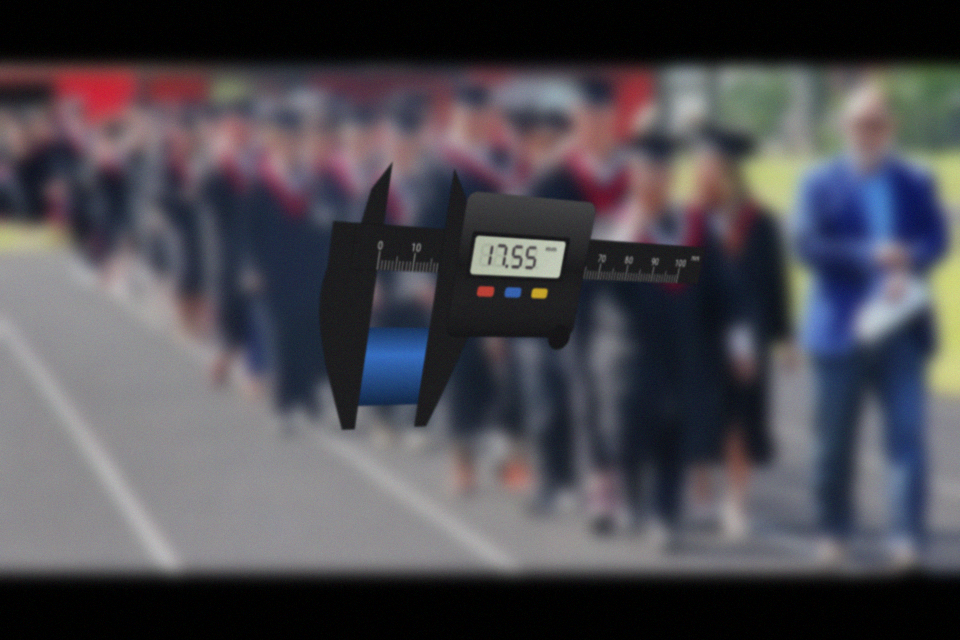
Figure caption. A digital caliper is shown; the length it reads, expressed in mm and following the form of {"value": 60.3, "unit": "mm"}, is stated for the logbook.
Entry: {"value": 17.55, "unit": "mm"}
